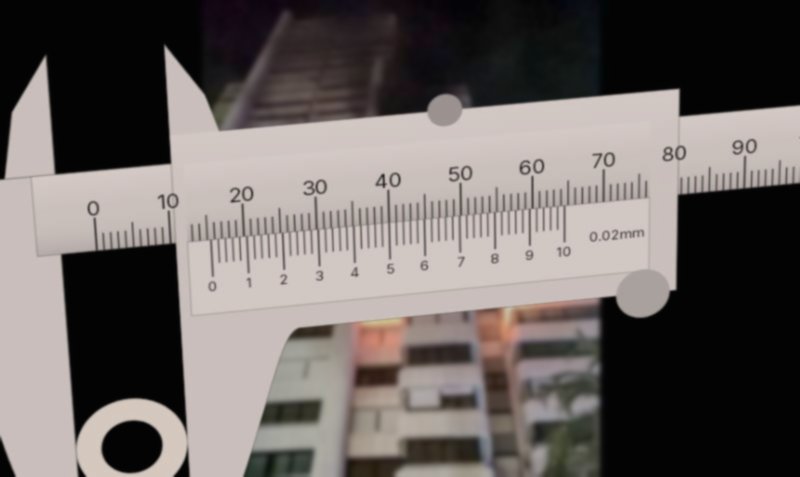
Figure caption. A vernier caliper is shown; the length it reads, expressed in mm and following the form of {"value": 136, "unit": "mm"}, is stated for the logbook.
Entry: {"value": 15.5, "unit": "mm"}
